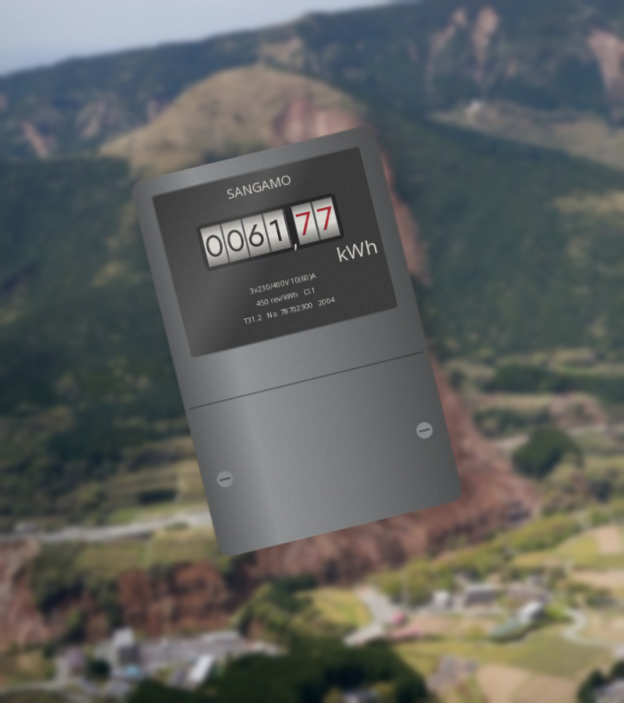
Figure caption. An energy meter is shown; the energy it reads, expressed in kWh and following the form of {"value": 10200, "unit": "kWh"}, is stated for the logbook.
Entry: {"value": 61.77, "unit": "kWh"}
